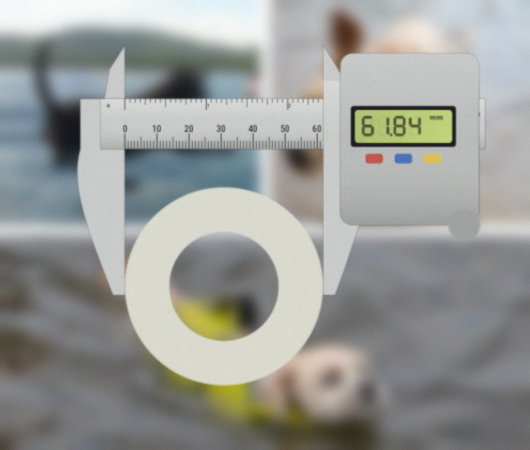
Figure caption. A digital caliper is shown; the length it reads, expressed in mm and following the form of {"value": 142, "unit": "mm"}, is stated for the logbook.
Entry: {"value": 61.84, "unit": "mm"}
